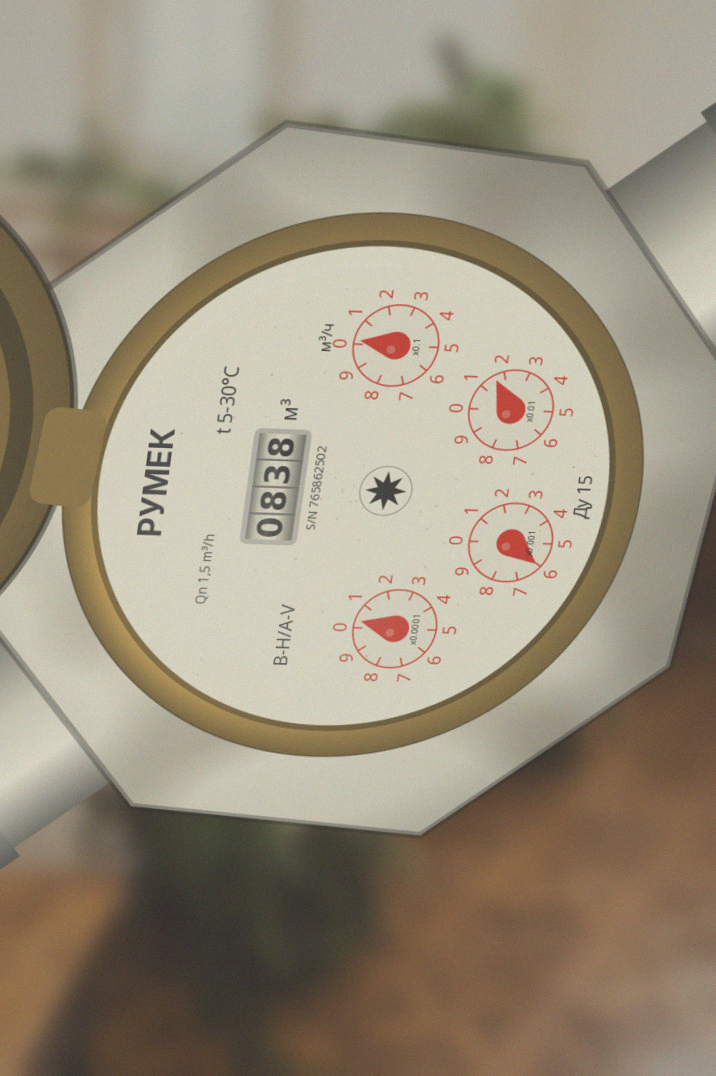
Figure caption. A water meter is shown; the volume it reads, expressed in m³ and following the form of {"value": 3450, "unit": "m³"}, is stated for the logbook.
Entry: {"value": 838.0160, "unit": "m³"}
